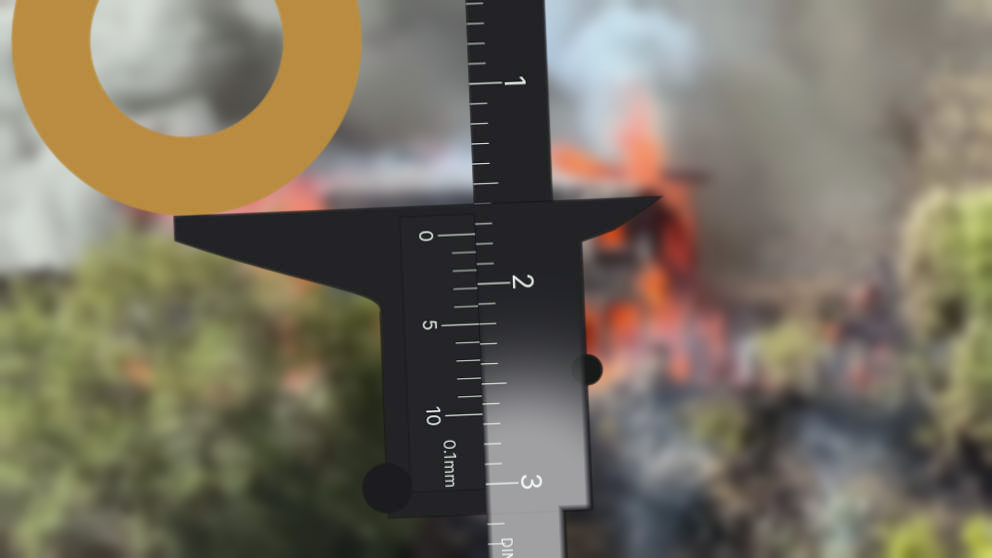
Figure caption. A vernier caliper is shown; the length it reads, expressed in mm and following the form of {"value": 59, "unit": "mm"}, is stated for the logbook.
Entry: {"value": 17.5, "unit": "mm"}
